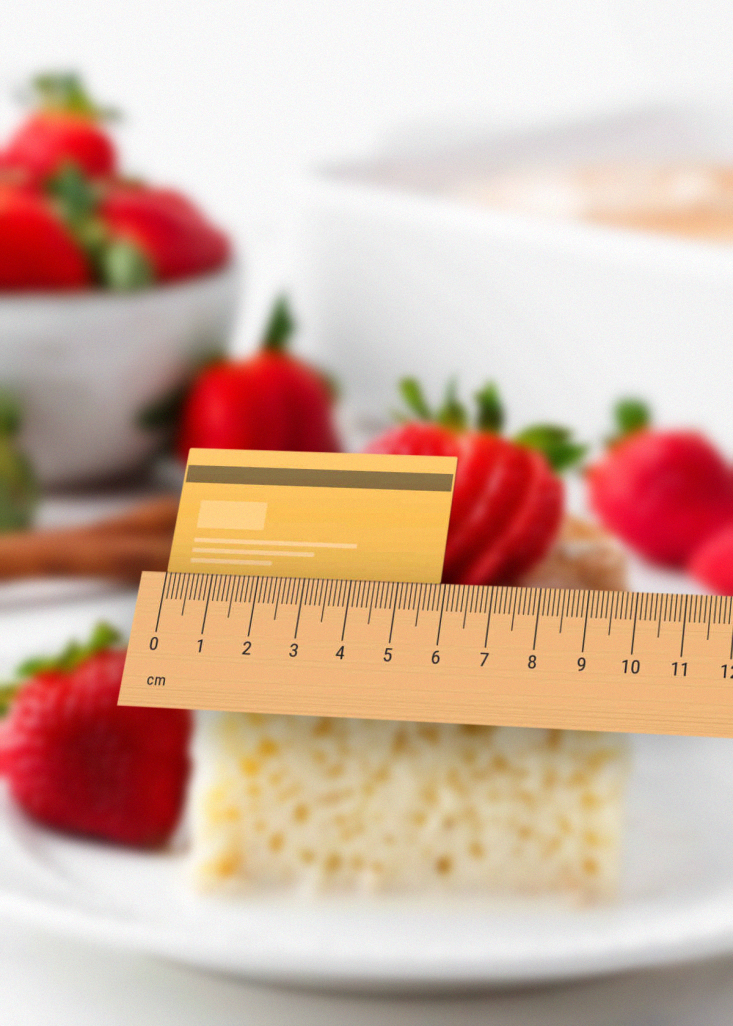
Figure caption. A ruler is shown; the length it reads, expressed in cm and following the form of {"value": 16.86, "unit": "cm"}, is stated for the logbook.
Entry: {"value": 5.9, "unit": "cm"}
